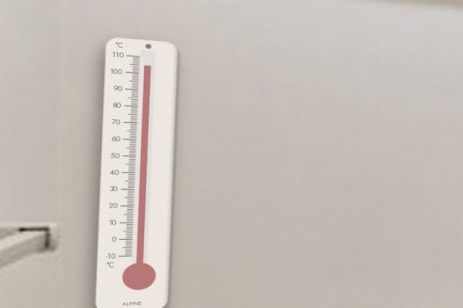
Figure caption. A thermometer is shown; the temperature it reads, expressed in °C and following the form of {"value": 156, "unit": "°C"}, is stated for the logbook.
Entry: {"value": 105, "unit": "°C"}
